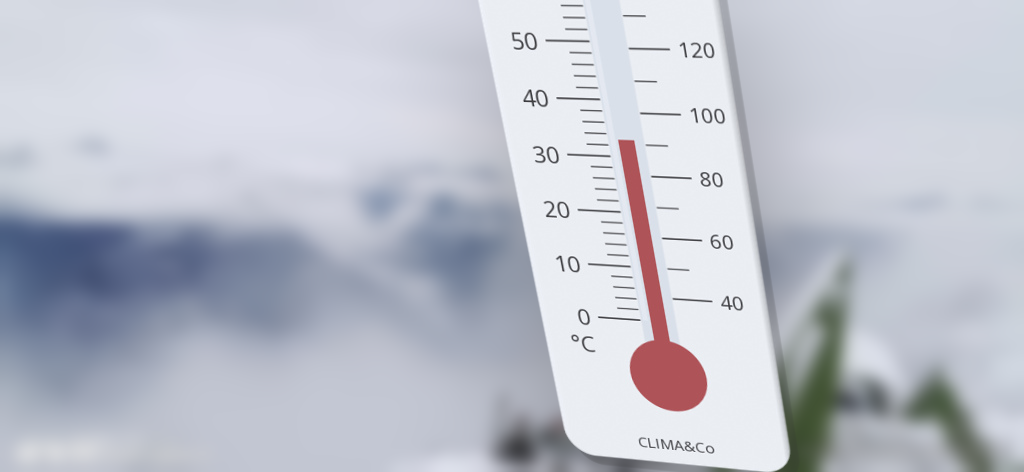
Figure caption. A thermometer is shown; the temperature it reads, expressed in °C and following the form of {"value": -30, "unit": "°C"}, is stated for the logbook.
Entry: {"value": 33, "unit": "°C"}
